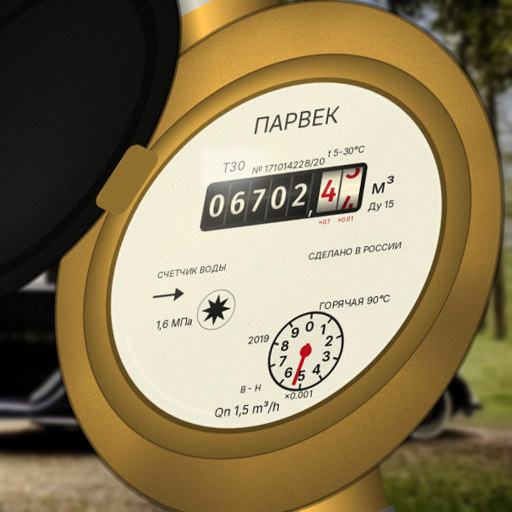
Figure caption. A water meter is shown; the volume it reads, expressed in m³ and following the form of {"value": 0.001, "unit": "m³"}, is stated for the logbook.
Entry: {"value": 6702.435, "unit": "m³"}
